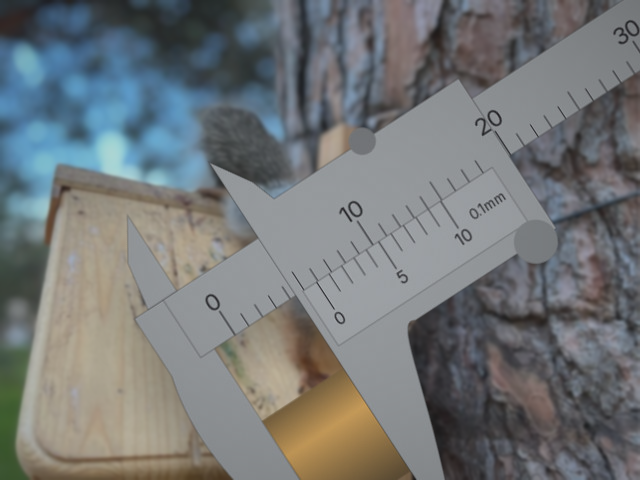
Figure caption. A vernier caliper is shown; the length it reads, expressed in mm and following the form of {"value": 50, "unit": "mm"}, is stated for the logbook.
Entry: {"value": 5.9, "unit": "mm"}
